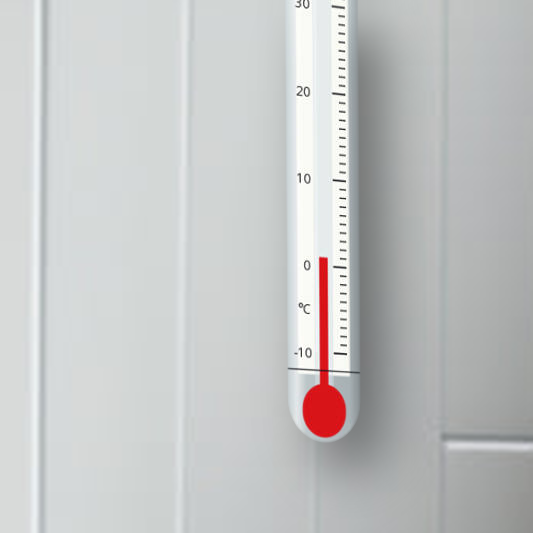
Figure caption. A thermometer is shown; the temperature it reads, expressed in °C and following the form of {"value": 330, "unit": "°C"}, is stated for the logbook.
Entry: {"value": 1, "unit": "°C"}
